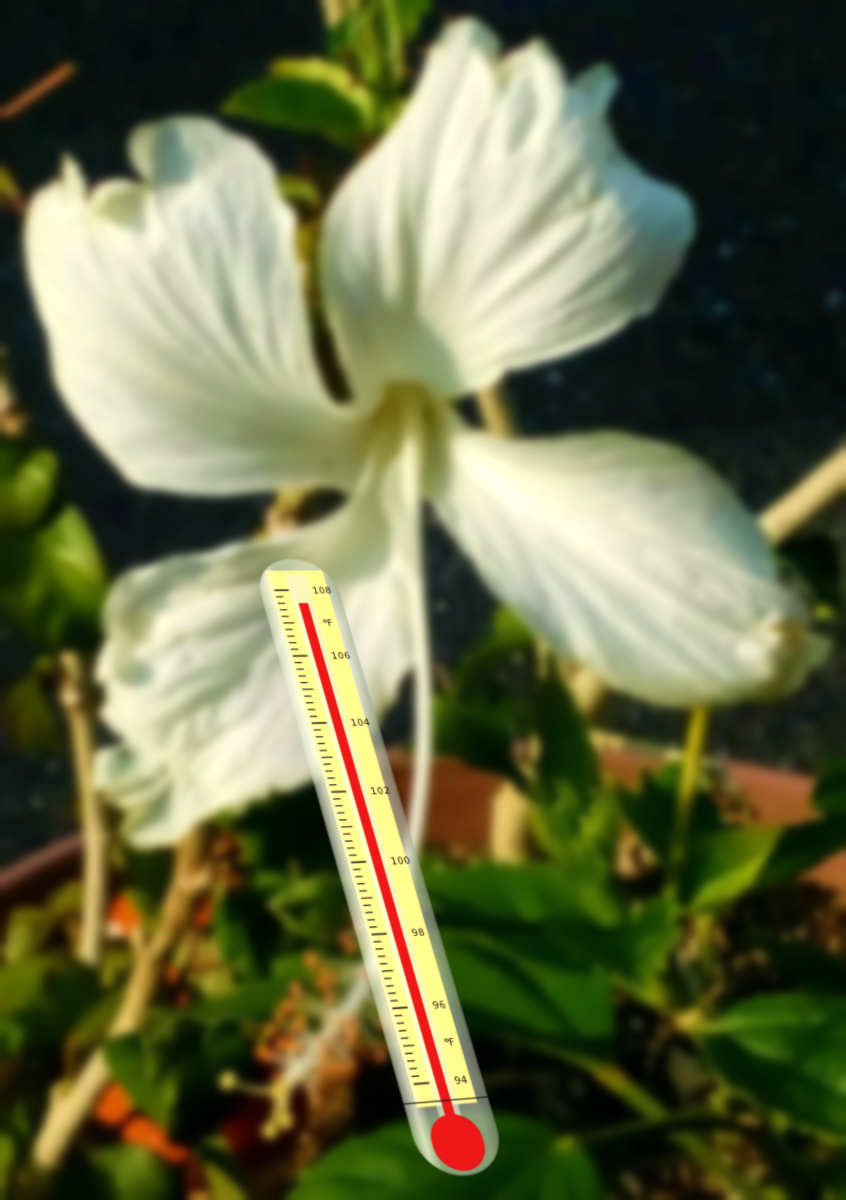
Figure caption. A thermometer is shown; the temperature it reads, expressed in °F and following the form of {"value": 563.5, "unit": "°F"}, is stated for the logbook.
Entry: {"value": 107.6, "unit": "°F"}
